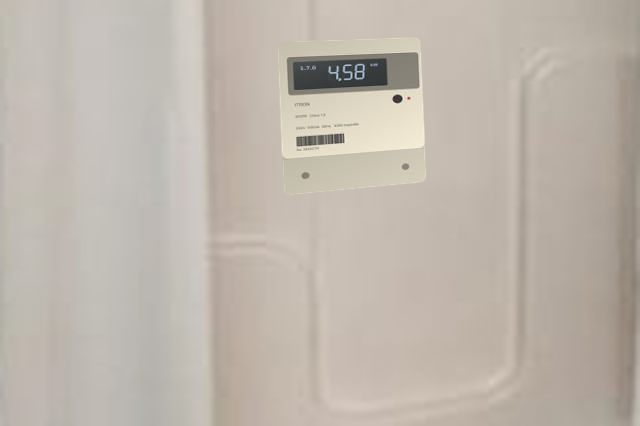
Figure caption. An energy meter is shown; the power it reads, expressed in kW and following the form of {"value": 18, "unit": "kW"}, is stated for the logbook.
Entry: {"value": 4.58, "unit": "kW"}
